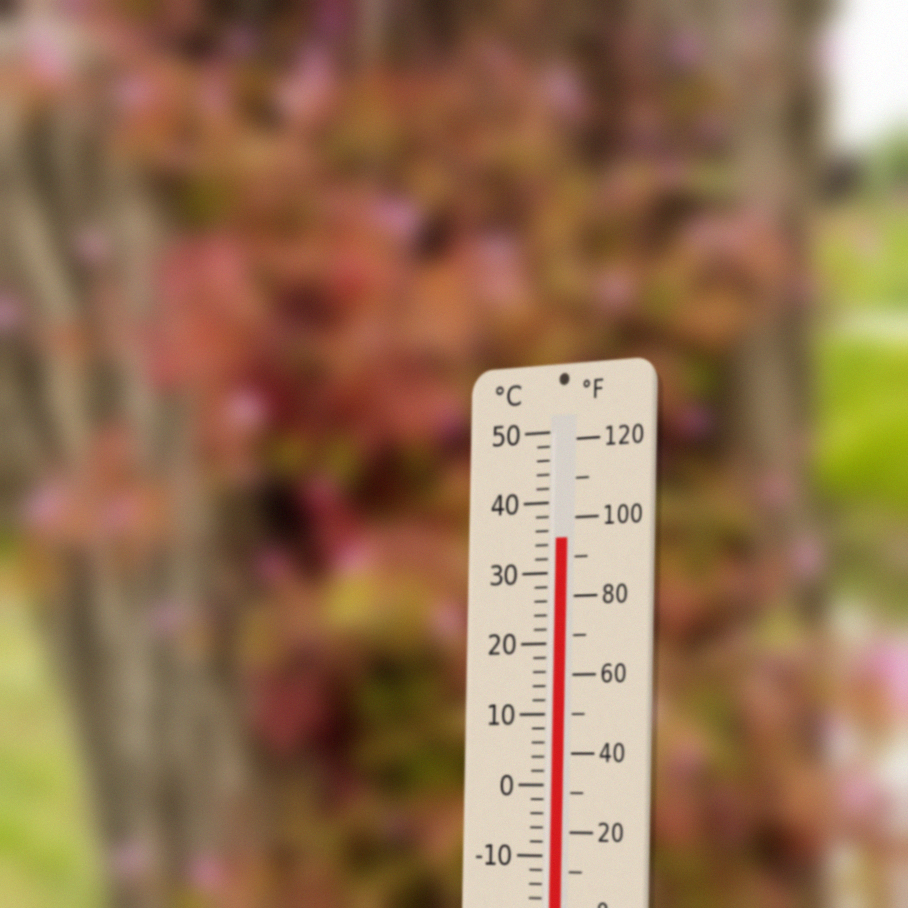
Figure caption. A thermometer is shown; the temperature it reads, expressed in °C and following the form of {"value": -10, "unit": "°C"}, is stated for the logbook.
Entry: {"value": 35, "unit": "°C"}
